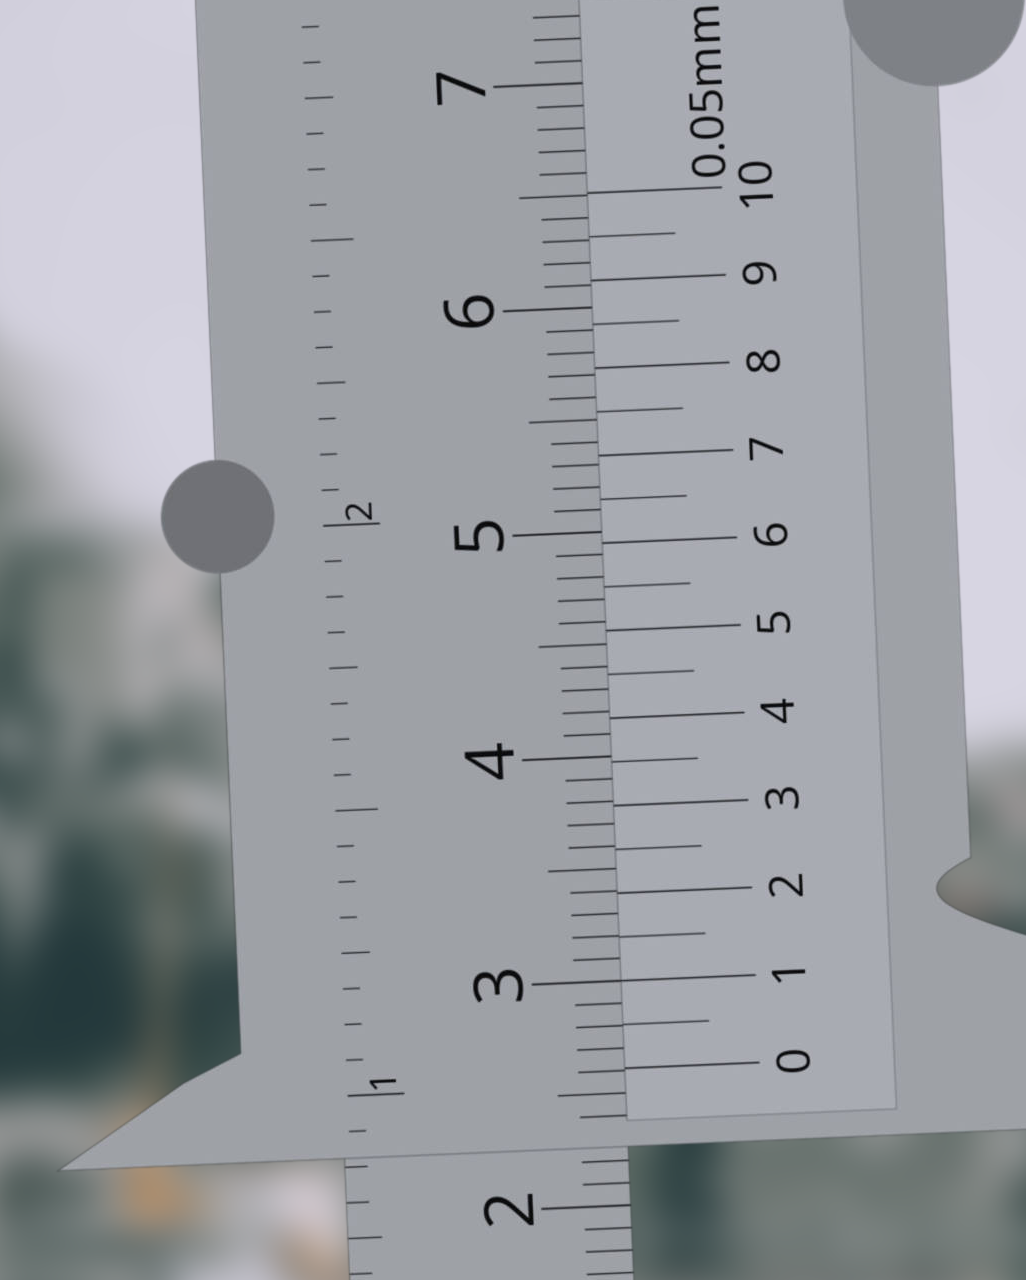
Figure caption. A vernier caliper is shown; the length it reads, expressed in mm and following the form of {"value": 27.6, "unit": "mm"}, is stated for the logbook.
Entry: {"value": 26.1, "unit": "mm"}
